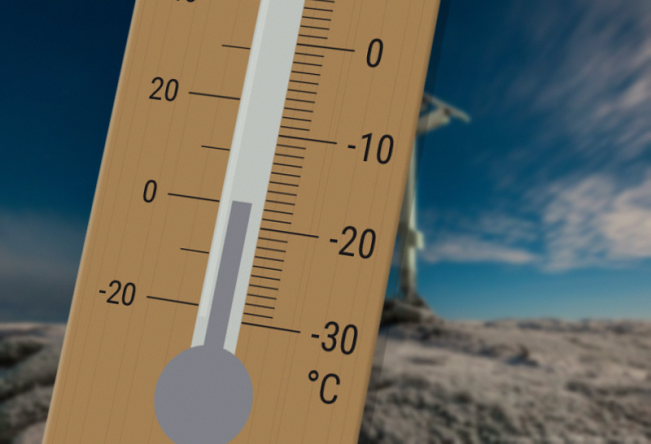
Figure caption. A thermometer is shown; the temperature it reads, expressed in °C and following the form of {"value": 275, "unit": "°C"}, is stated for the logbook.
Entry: {"value": -17.5, "unit": "°C"}
